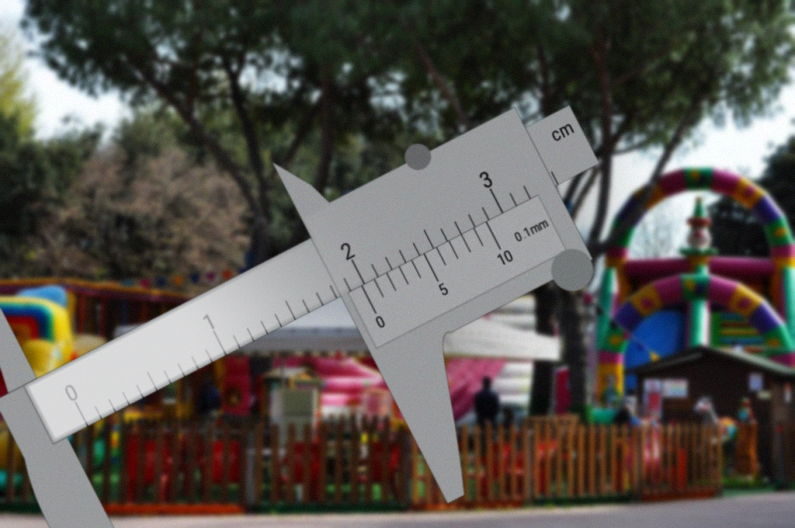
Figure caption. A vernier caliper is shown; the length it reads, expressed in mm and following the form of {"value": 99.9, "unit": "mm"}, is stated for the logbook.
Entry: {"value": 19.8, "unit": "mm"}
